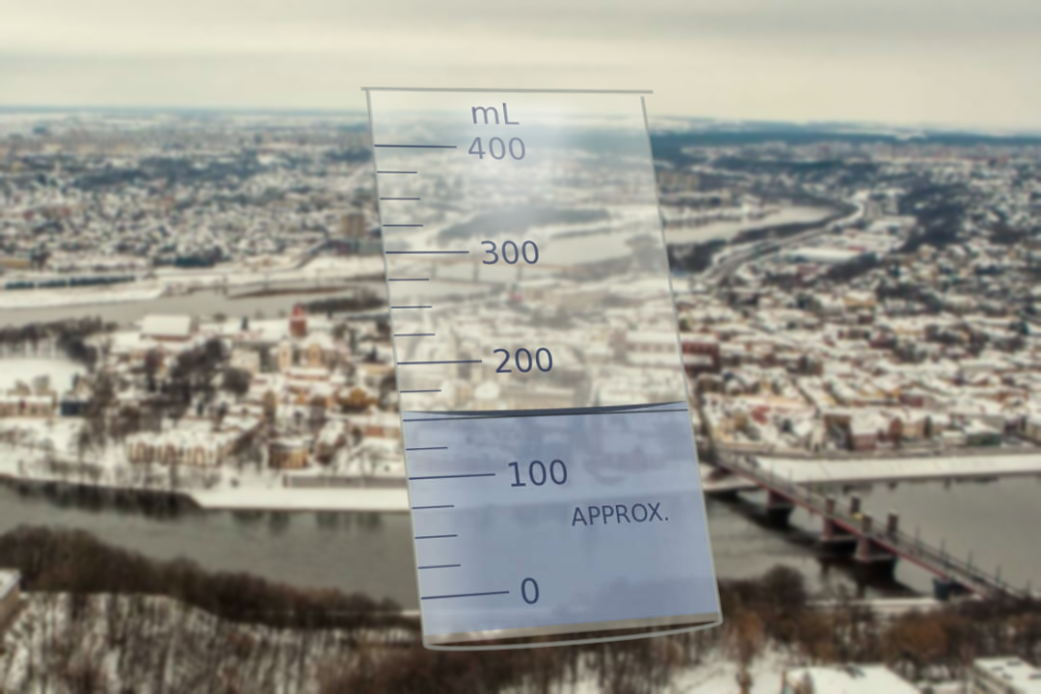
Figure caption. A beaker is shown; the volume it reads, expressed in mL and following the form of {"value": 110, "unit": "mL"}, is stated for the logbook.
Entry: {"value": 150, "unit": "mL"}
